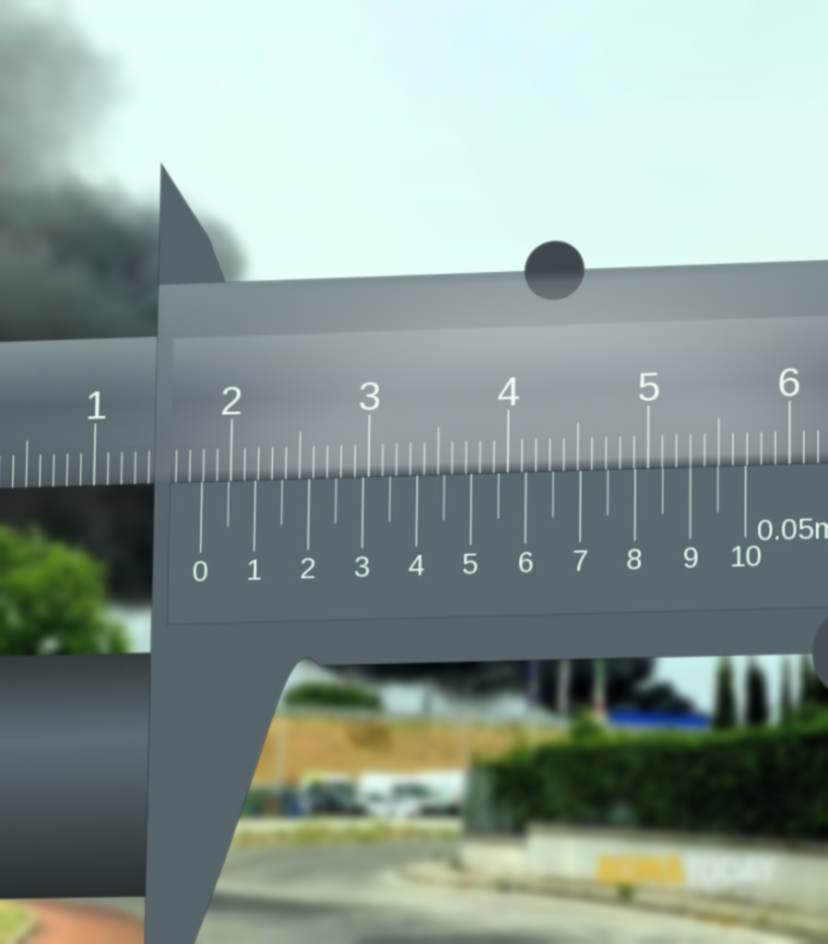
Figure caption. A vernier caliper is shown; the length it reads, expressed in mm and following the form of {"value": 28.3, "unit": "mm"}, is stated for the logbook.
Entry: {"value": 17.9, "unit": "mm"}
